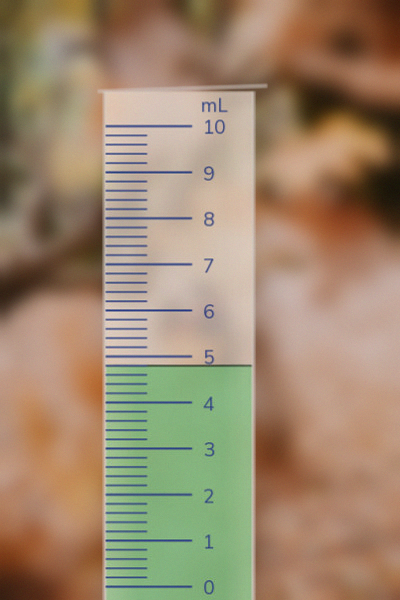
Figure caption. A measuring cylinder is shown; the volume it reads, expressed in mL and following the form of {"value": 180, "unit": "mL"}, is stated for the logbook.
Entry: {"value": 4.8, "unit": "mL"}
